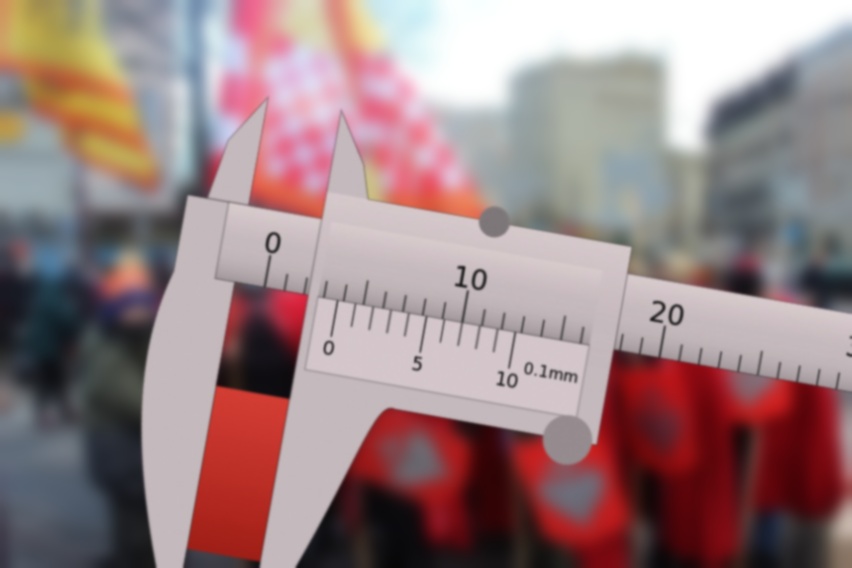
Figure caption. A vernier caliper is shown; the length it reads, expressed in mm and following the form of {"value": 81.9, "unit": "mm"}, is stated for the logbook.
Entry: {"value": 3.7, "unit": "mm"}
